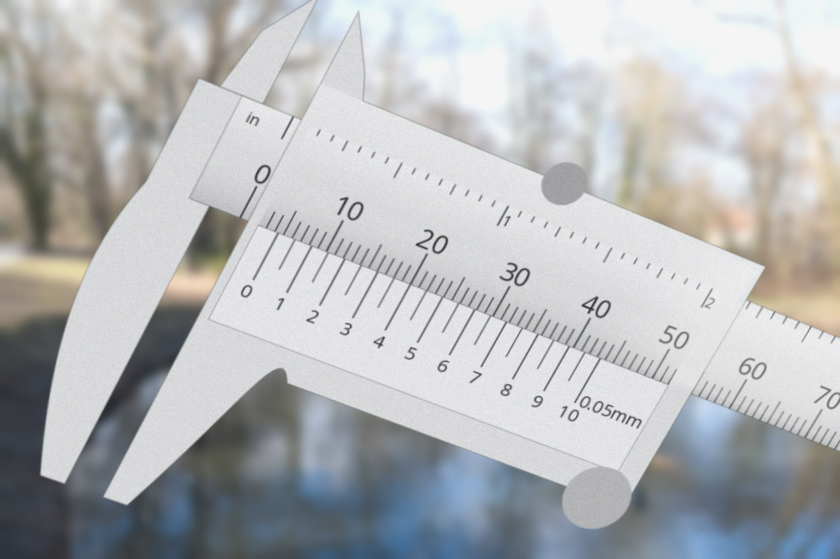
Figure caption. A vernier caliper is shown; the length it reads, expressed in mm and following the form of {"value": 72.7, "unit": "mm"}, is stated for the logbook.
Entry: {"value": 4.4, "unit": "mm"}
